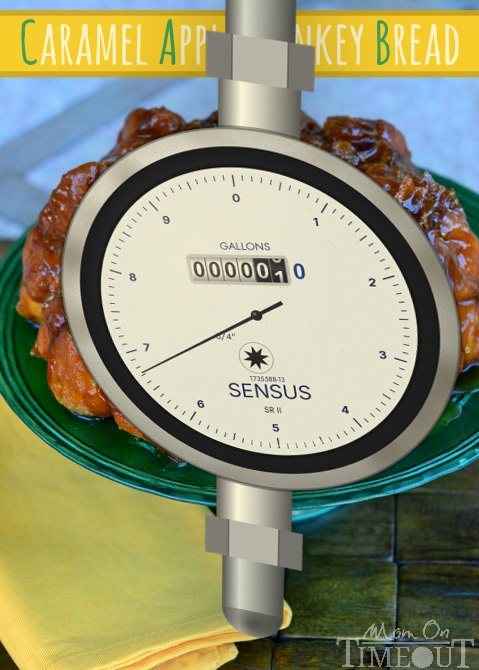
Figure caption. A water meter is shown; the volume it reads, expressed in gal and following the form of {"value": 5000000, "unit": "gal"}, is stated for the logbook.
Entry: {"value": 6.7, "unit": "gal"}
